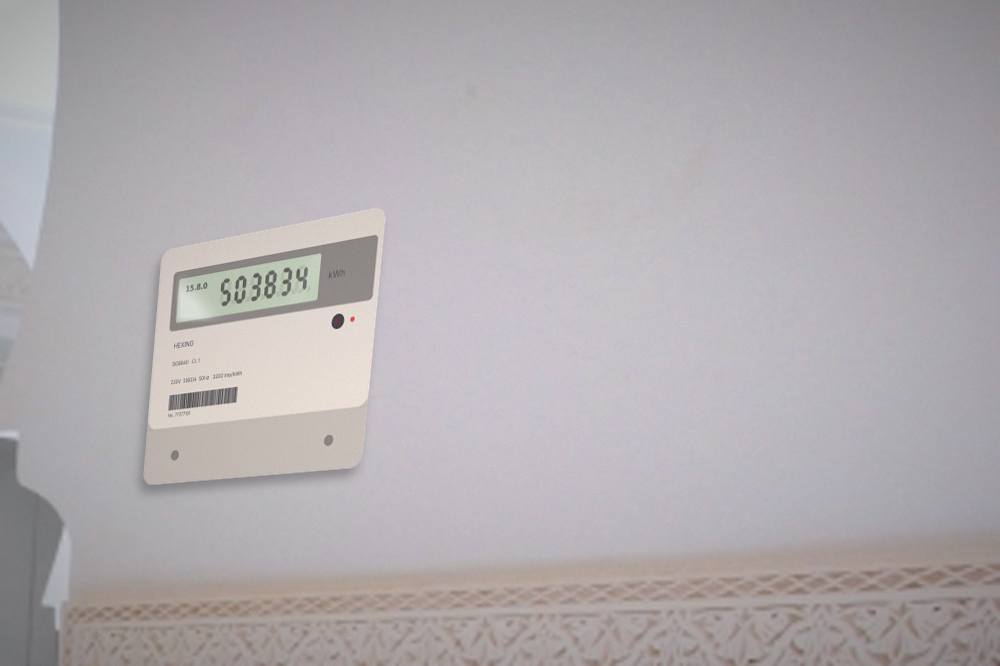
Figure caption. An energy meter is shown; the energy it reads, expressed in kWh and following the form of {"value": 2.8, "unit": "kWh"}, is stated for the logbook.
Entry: {"value": 503834, "unit": "kWh"}
